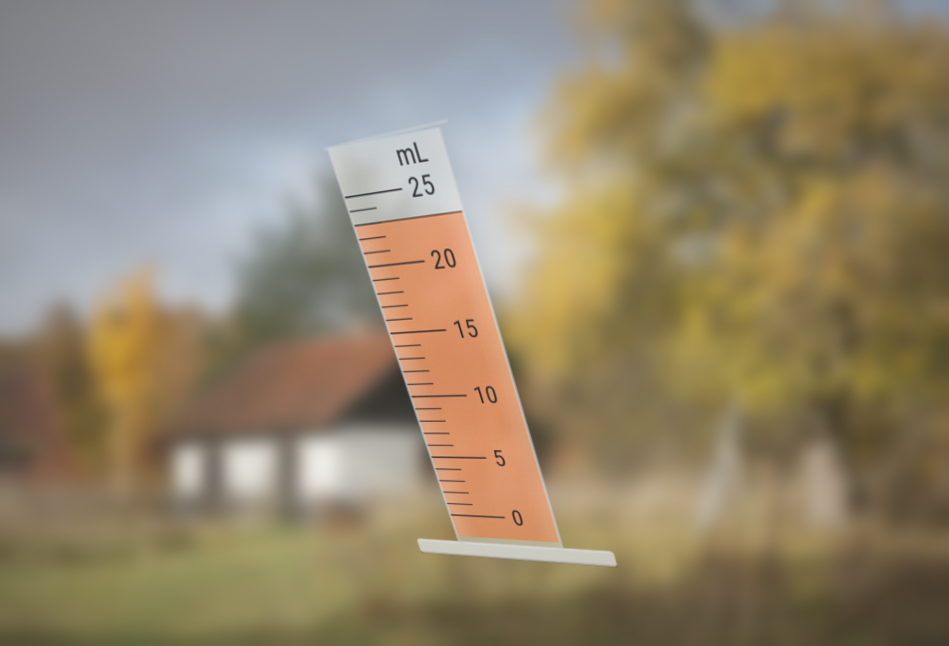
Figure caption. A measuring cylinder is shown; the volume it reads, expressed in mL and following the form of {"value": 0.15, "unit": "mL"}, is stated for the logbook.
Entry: {"value": 23, "unit": "mL"}
